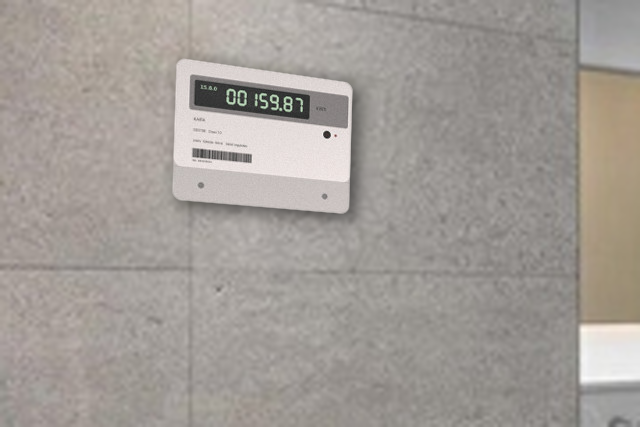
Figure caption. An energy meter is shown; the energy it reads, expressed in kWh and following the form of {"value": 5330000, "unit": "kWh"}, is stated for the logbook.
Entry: {"value": 159.87, "unit": "kWh"}
